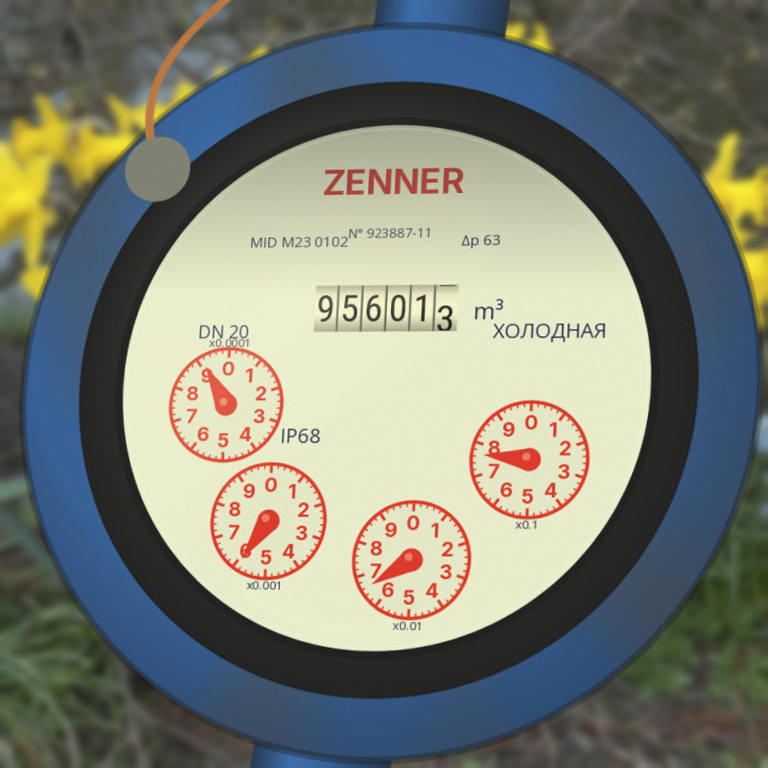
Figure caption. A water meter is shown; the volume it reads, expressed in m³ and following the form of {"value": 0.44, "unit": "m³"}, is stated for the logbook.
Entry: {"value": 956012.7659, "unit": "m³"}
